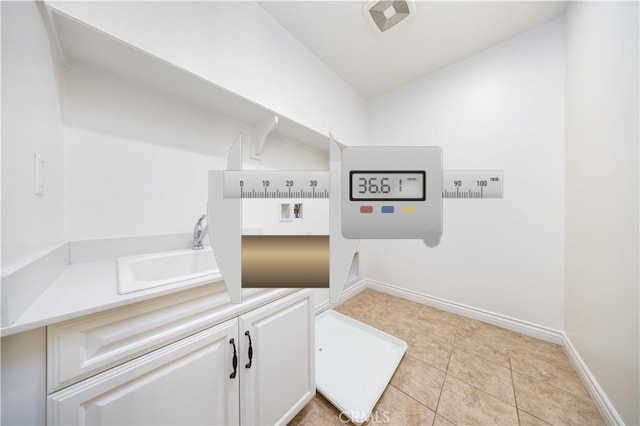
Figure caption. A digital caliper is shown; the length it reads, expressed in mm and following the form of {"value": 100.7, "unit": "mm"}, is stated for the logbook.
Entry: {"value": 36.61, "unit": "mm"}
